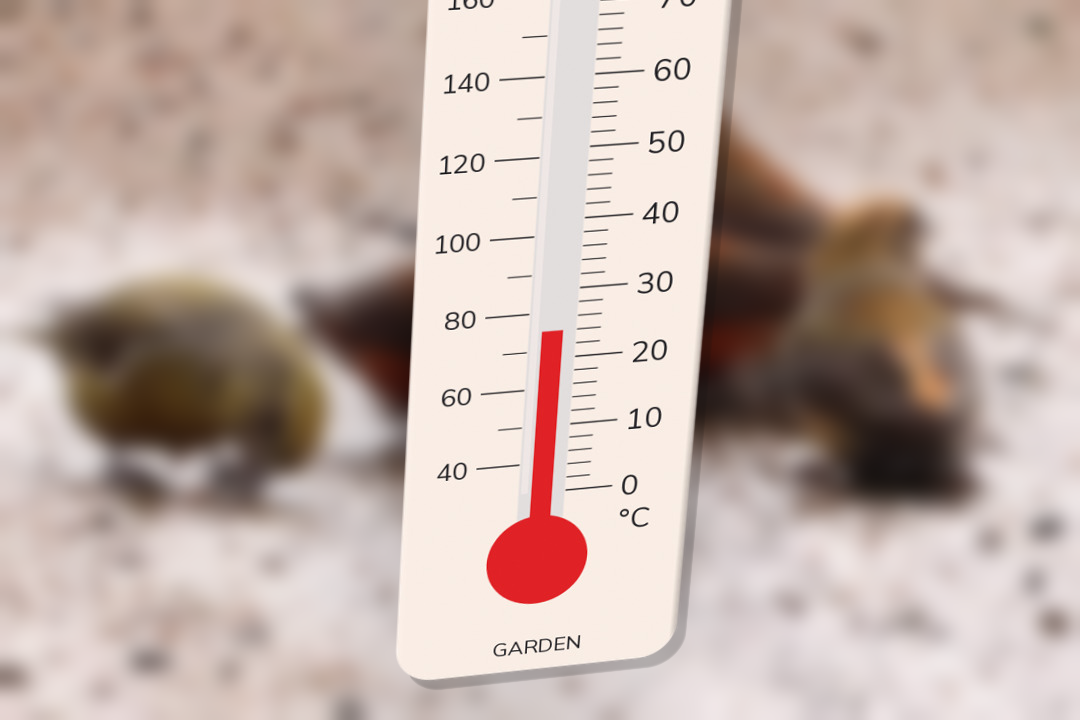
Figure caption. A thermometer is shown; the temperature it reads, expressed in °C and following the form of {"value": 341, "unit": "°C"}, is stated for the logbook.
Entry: {"value": 24, "unit": "°C"}
